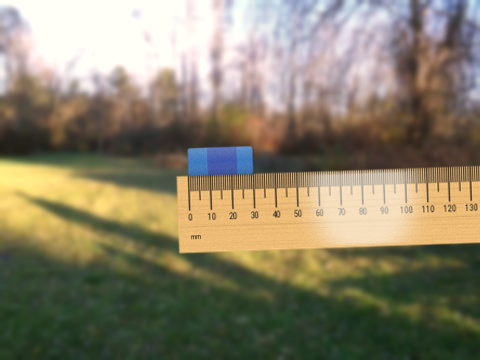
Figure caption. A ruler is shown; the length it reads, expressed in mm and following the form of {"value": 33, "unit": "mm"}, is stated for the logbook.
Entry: {"value": 30, "unit": "mm"}
